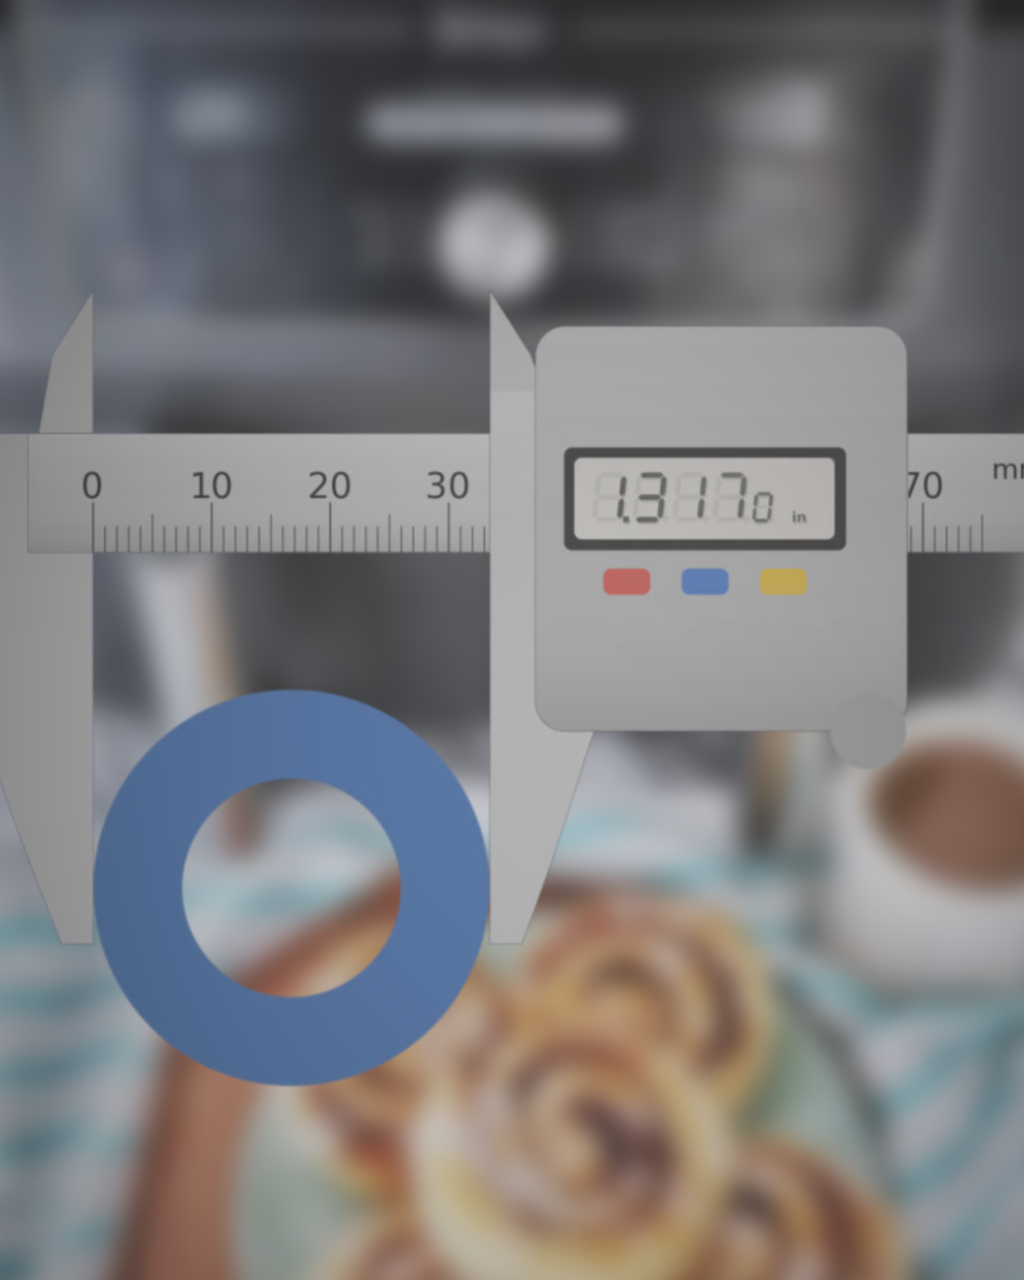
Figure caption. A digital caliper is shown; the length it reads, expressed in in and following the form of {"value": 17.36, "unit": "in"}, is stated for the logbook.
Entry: {"value": 1.3170, "unit": "in"}
